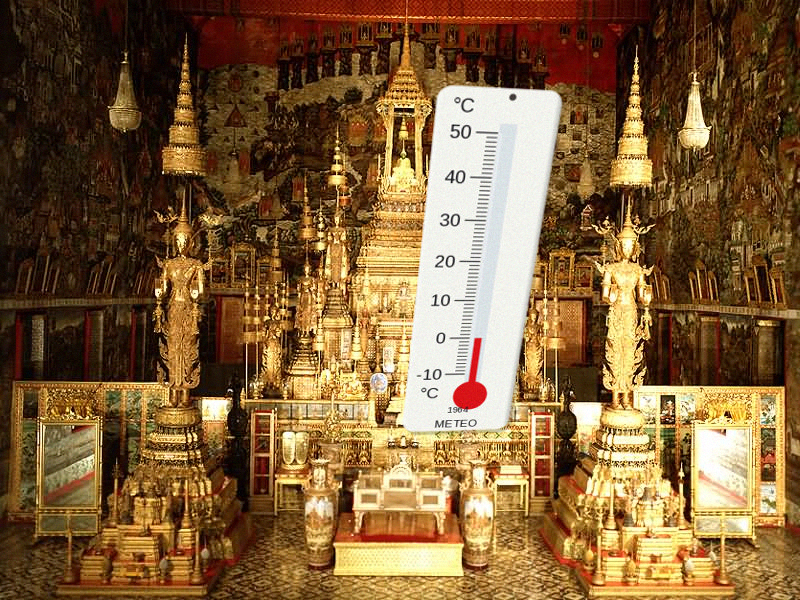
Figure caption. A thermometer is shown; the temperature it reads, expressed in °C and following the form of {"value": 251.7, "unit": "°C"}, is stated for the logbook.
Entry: {"value": 0, "unit": "°C"}
